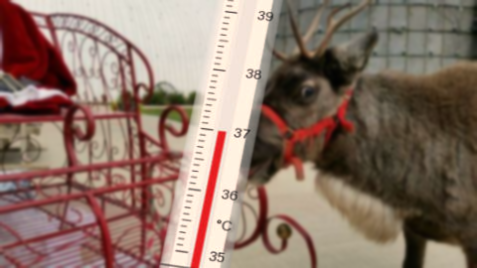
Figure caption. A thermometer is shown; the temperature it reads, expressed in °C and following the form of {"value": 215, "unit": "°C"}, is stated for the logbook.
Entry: {"value": 37, "unit": "°C"}
